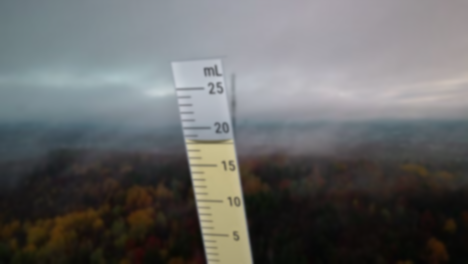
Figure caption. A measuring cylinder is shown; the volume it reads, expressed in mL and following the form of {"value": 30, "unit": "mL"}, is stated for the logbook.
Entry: {"value": 18, "unit": "mL"}
